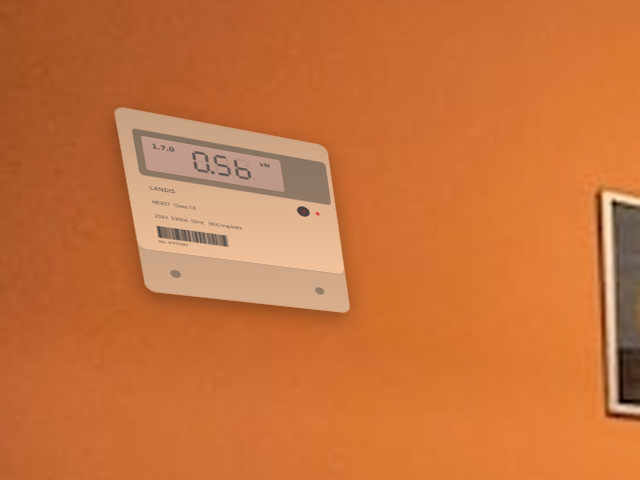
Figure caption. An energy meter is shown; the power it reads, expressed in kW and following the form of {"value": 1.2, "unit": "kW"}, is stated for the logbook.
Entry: {"value": 0.56, "unit": "kW"}
